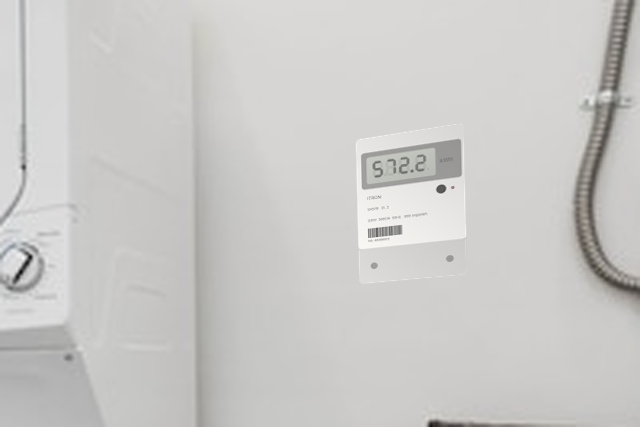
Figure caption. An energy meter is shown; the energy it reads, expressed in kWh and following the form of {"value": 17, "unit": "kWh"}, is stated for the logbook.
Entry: {"value": 572.2, "unit": "kWh"}
